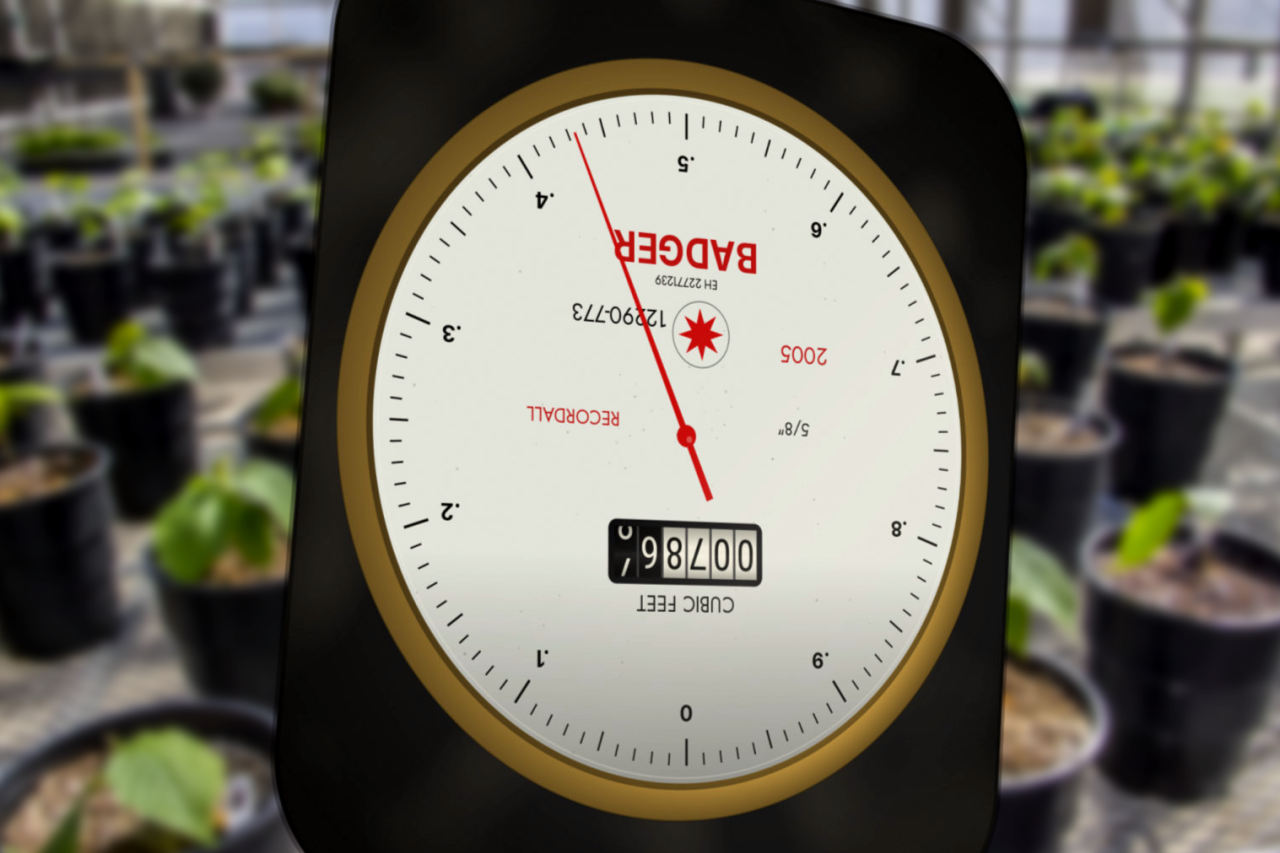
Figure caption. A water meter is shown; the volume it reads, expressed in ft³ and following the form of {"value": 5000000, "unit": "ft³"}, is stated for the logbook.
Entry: {"value": 7867.43, "unit": "ft³"}
